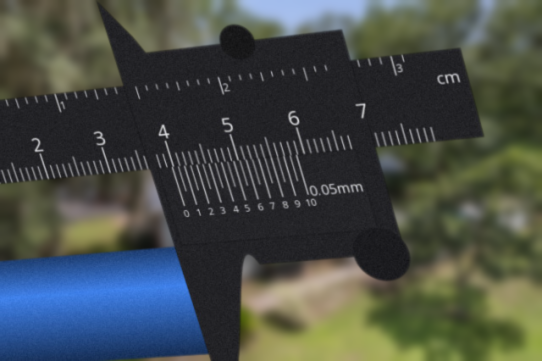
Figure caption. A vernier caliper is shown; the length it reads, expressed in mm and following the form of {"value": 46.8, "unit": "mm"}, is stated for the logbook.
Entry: {"value": 39.8, "unit": "mm"}
